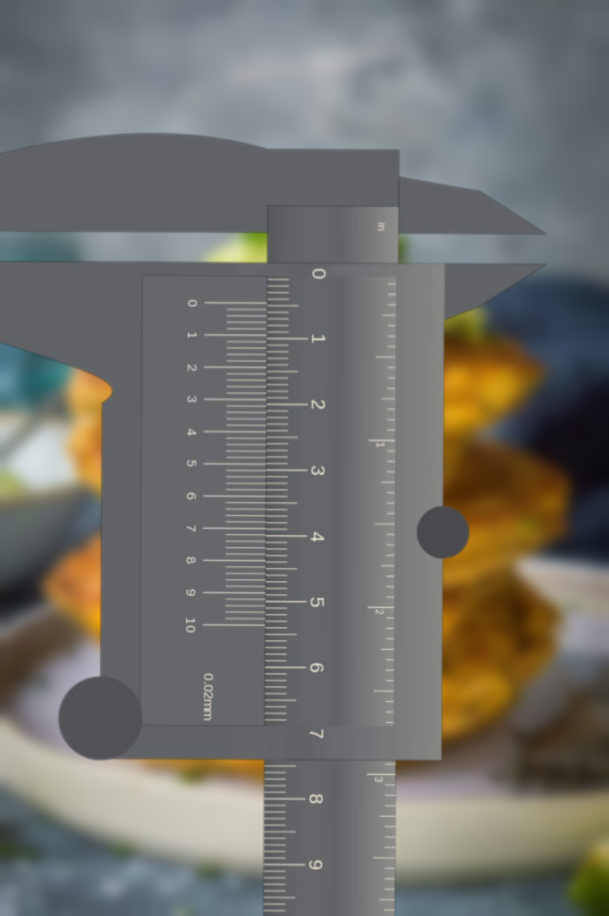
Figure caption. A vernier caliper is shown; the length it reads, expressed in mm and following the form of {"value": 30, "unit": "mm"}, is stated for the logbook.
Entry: {"value": 4.6, "unit": "mm"}
